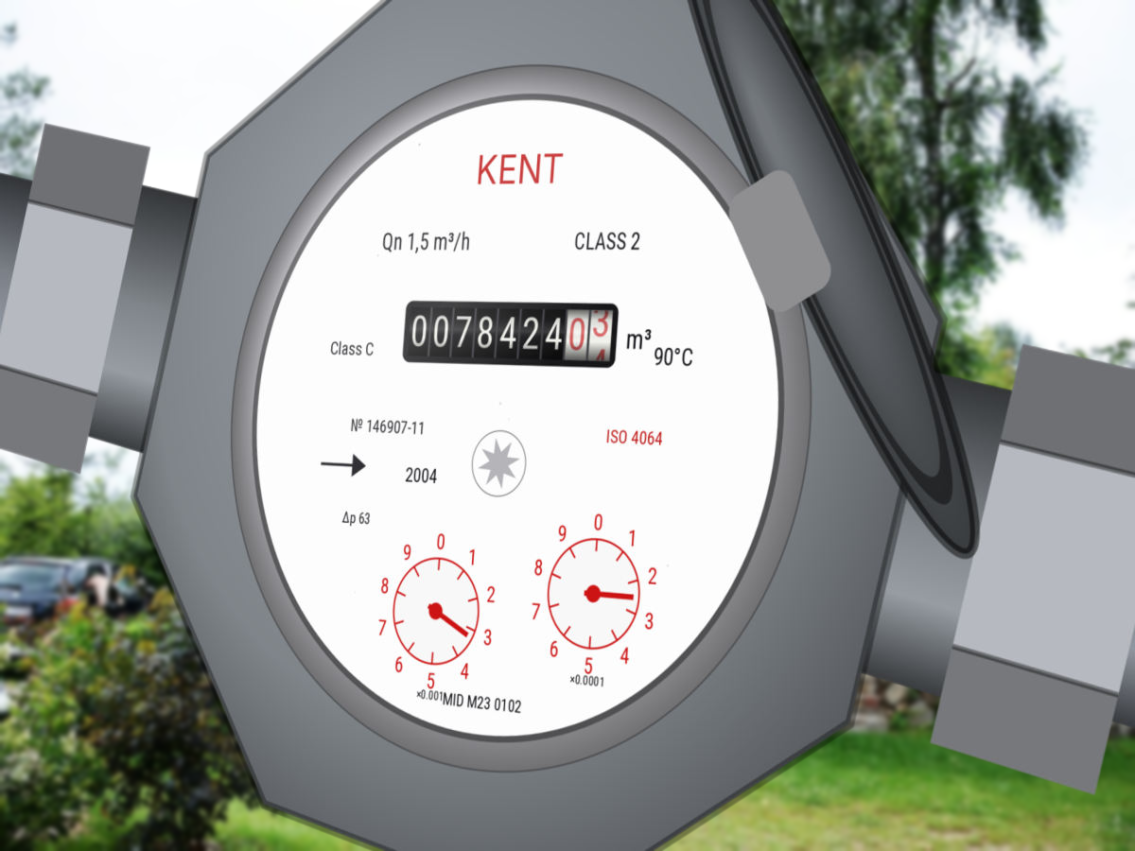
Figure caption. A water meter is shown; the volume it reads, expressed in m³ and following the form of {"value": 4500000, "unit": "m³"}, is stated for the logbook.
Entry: {"value": 78424.0332, "unit": "m³"}
